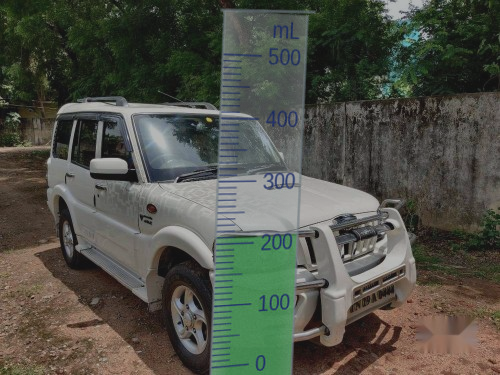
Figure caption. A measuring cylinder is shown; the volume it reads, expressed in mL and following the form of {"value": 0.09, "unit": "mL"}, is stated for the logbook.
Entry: {"value": 210, "unit": "mL"}
